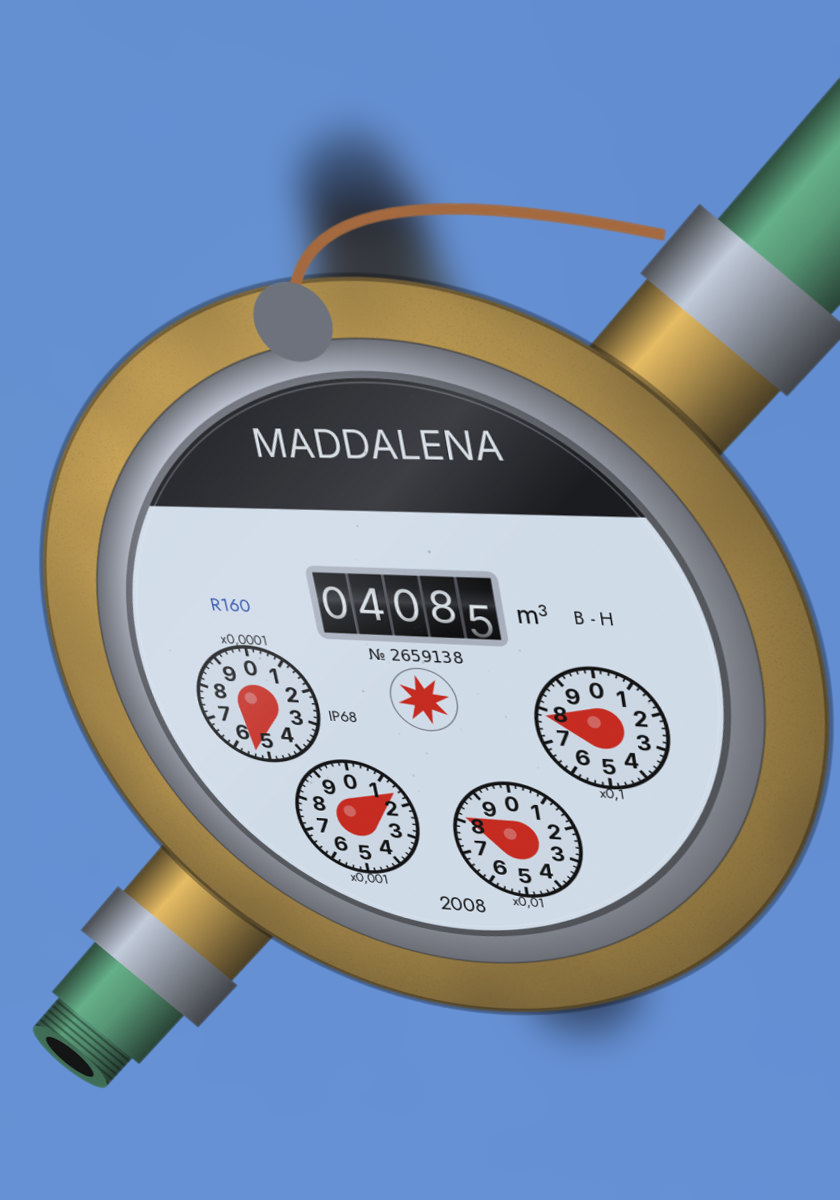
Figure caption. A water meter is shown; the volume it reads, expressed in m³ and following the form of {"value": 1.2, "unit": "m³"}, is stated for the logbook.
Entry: {"value": 4084.7815, "unit": "m³"}
